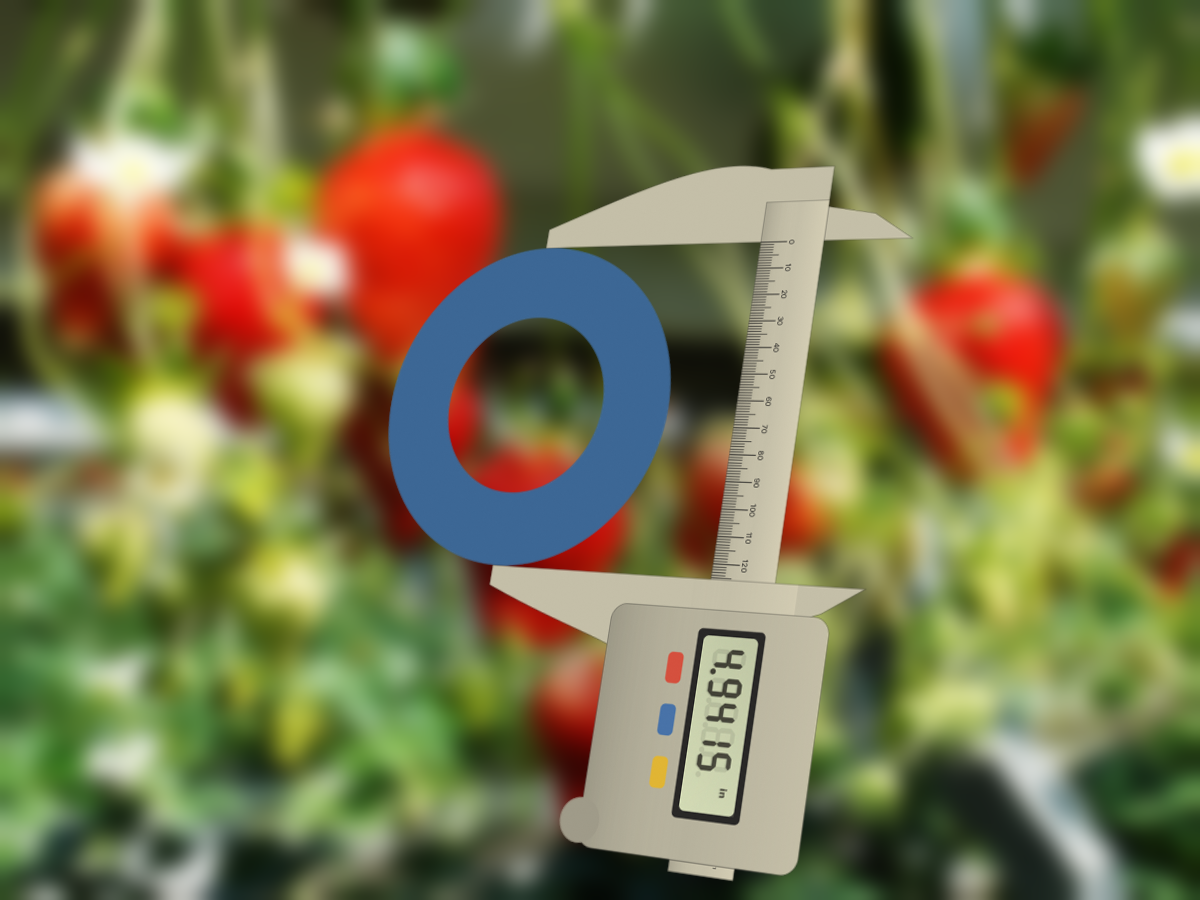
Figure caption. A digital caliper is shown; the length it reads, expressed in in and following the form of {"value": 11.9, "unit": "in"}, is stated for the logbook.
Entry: {"value": 4.9415, "unit": "in"}
